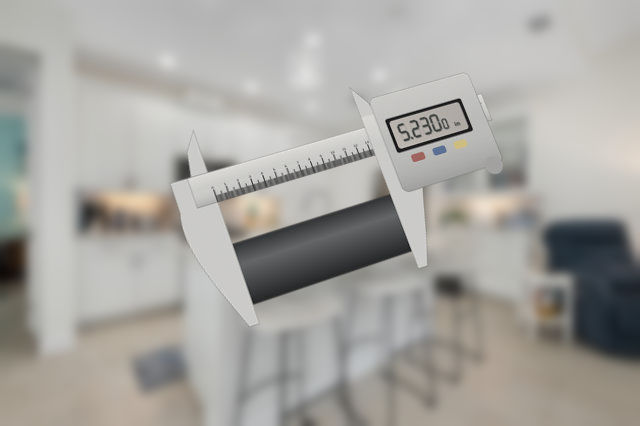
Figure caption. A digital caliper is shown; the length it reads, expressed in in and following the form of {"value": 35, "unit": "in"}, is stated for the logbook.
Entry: {"value": 5.2300, "unit": "in"}
